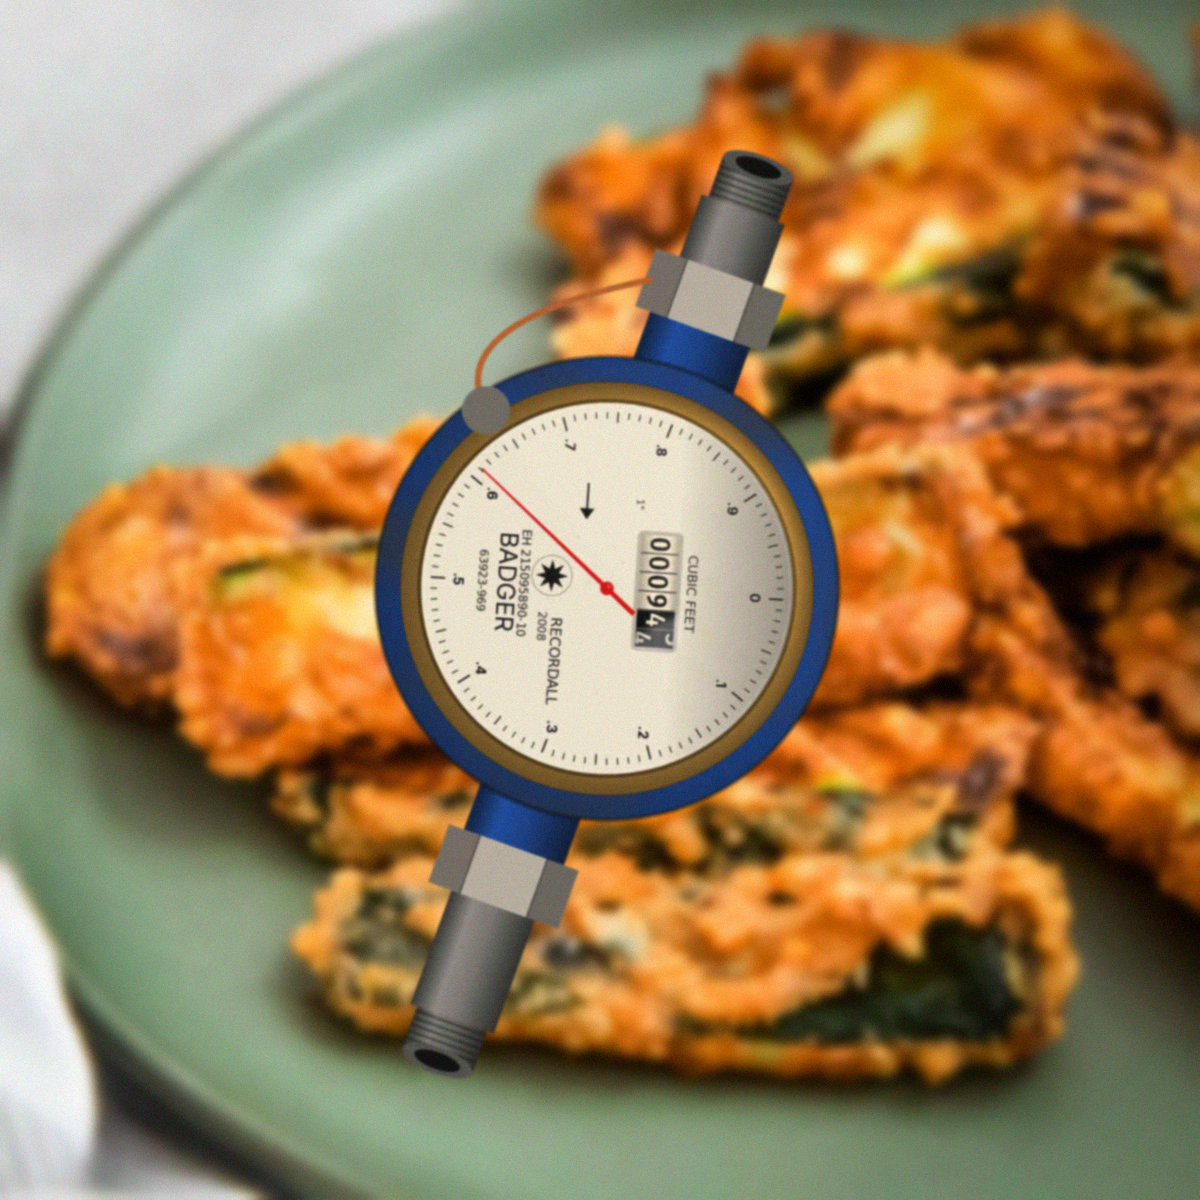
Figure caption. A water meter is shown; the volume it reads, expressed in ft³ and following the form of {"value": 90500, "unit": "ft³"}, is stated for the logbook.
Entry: {"value": 943.61, "unit": "ft³"}
